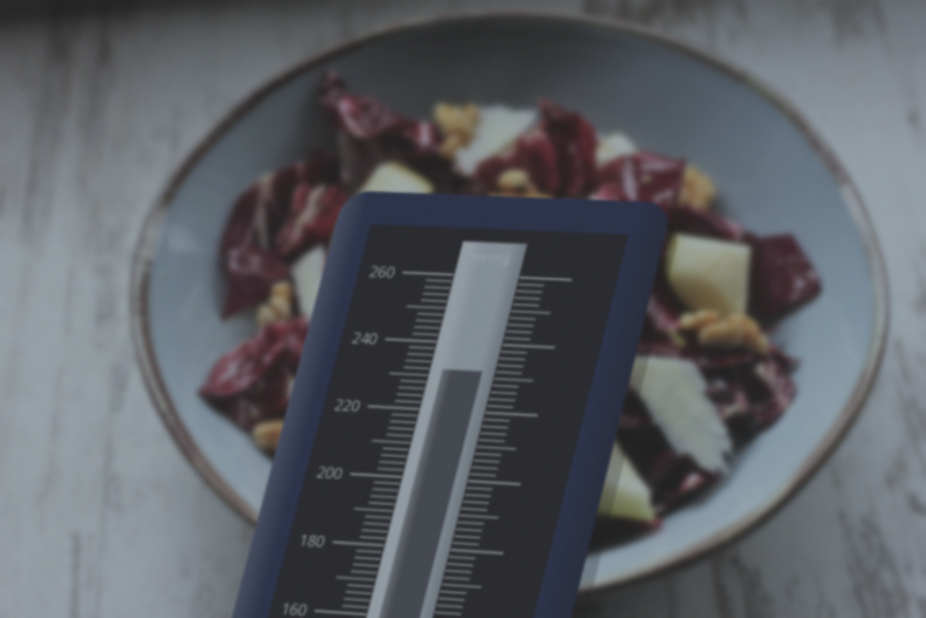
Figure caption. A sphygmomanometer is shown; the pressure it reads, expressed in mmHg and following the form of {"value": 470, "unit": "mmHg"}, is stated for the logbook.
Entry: {"value": 232, "unit": "mmHg"}
